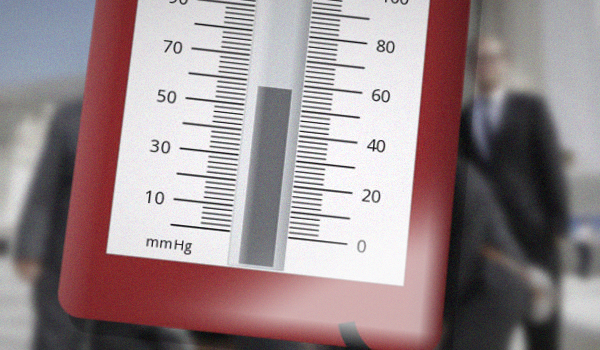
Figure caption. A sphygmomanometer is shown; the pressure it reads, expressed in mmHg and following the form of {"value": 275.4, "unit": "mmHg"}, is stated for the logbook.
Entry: {"value": 58, "unit": "mmHg"}
